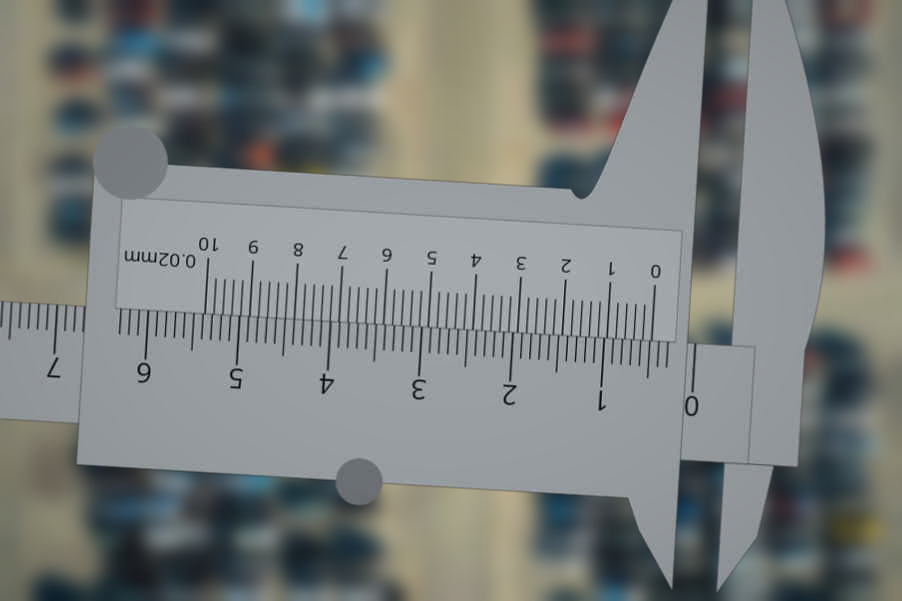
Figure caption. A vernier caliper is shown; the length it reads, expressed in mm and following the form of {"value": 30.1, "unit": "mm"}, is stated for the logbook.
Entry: {"value": 4.8, "unit": "mm"}
